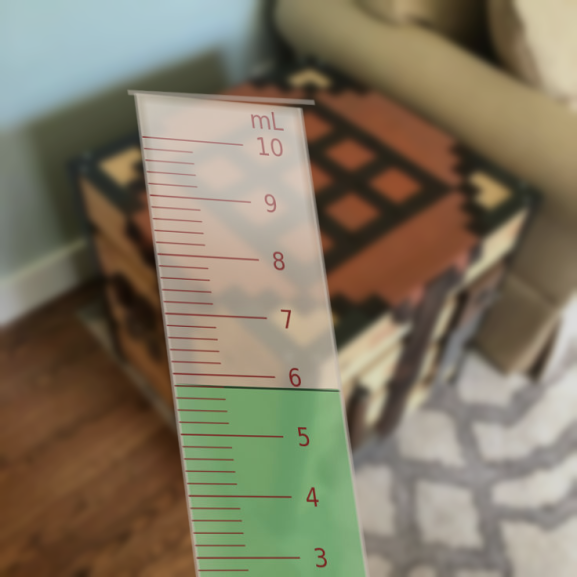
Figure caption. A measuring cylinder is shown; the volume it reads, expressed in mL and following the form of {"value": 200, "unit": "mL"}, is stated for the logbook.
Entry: {"value": 5.8, "unit": "mL"}
